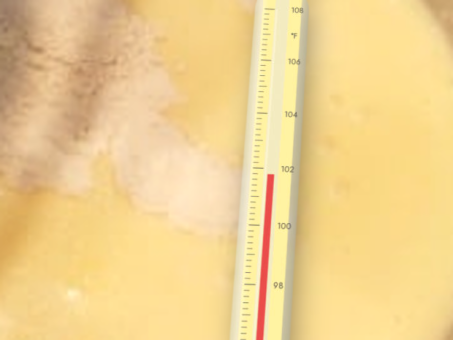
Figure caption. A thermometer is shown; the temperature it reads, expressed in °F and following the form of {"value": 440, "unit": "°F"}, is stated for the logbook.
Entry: {"value": 101.8, "unit": "°F"}
